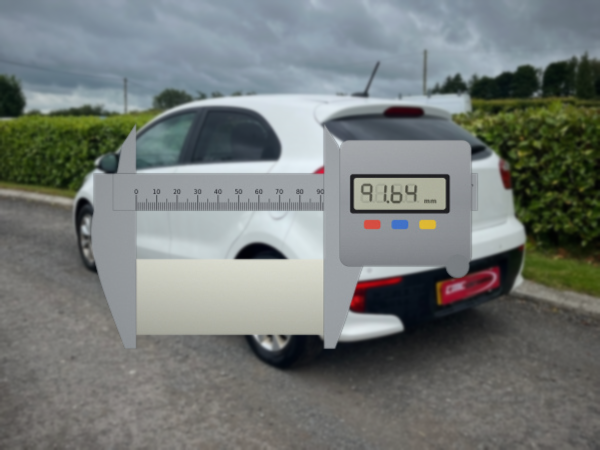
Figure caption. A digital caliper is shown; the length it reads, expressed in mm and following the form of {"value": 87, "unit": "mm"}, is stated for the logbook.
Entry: {"value": 91.64, "unit": "mm"}
